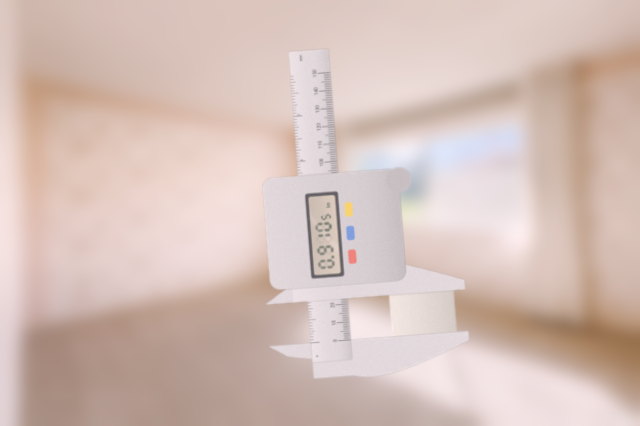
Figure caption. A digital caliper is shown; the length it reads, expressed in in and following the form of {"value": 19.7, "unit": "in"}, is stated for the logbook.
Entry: {"value": 0.9105, "unit": "in"}
